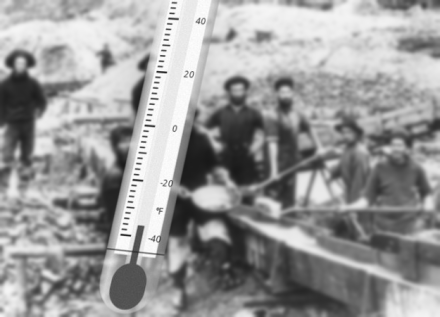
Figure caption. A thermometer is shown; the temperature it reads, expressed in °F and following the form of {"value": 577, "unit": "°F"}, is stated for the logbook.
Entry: {"value": -36, "unit": "°F"}
